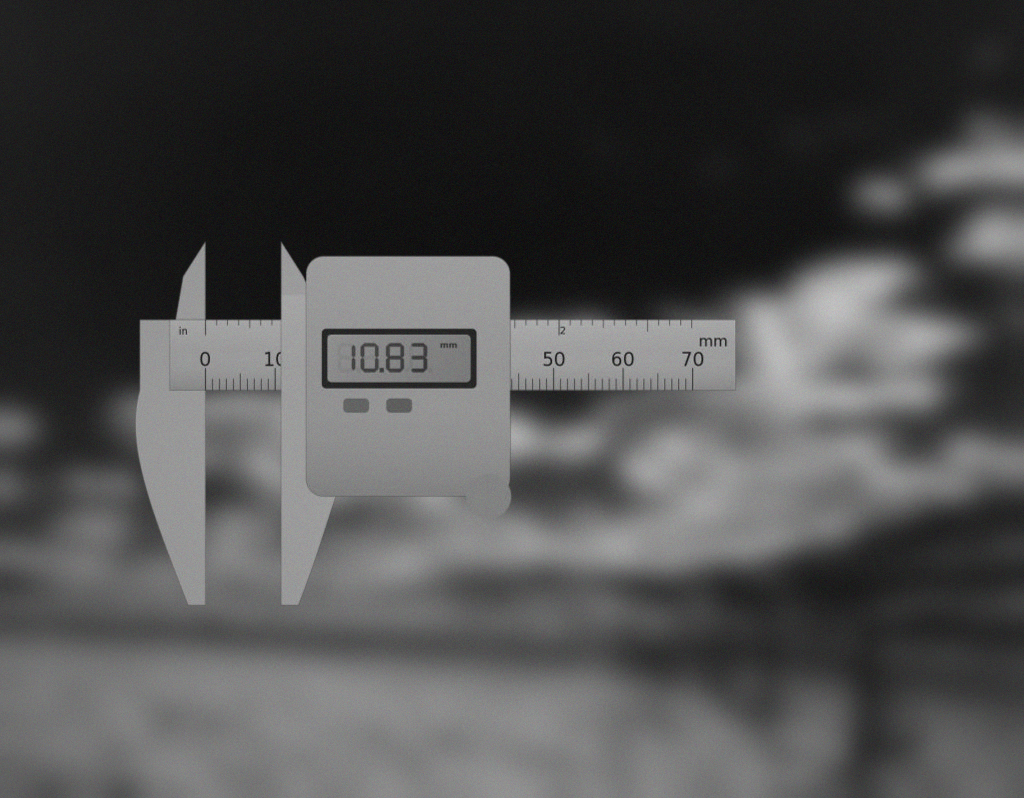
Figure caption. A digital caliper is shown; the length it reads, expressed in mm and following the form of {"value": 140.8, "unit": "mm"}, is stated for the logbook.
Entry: {"value": 10.83, "unit": "mm"}
